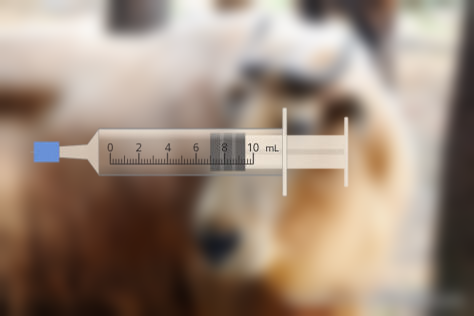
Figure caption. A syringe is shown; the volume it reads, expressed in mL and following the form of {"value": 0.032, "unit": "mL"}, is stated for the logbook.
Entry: {"value": 7, "unit": "mL"}
